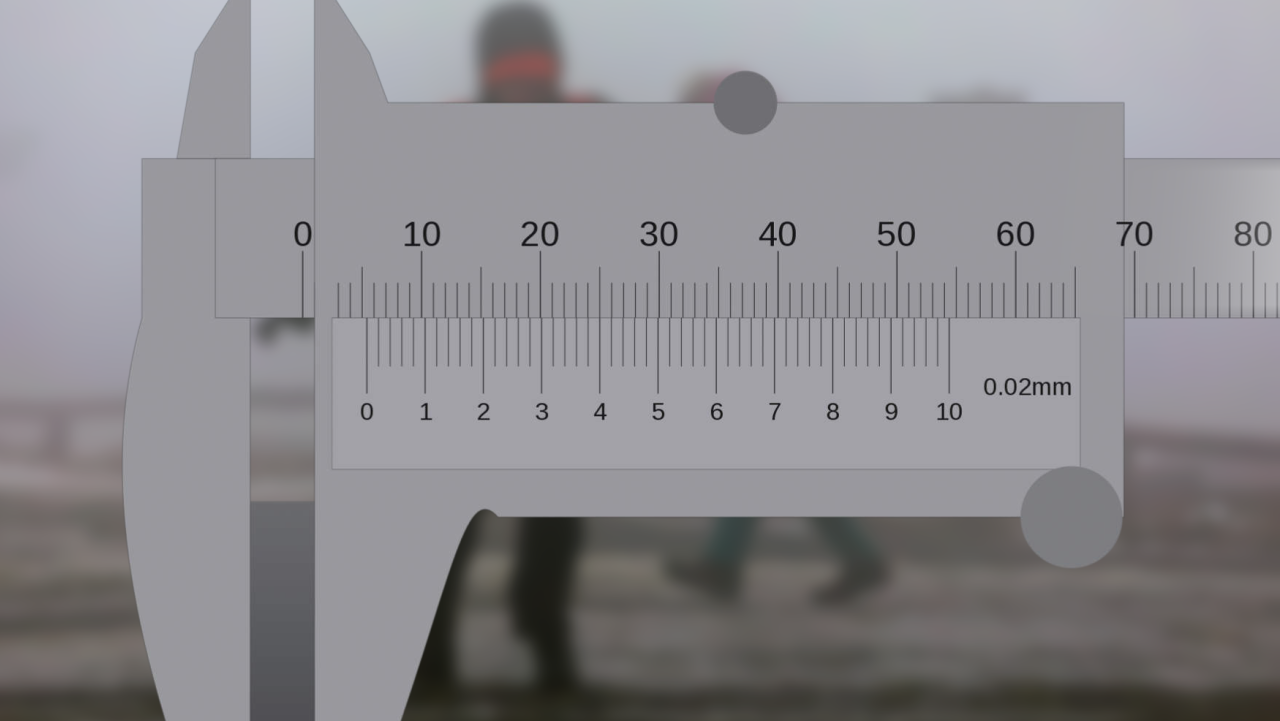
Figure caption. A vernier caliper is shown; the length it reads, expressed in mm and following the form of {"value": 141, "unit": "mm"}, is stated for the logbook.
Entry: {"value": 5.4, "unit": "mm"}
